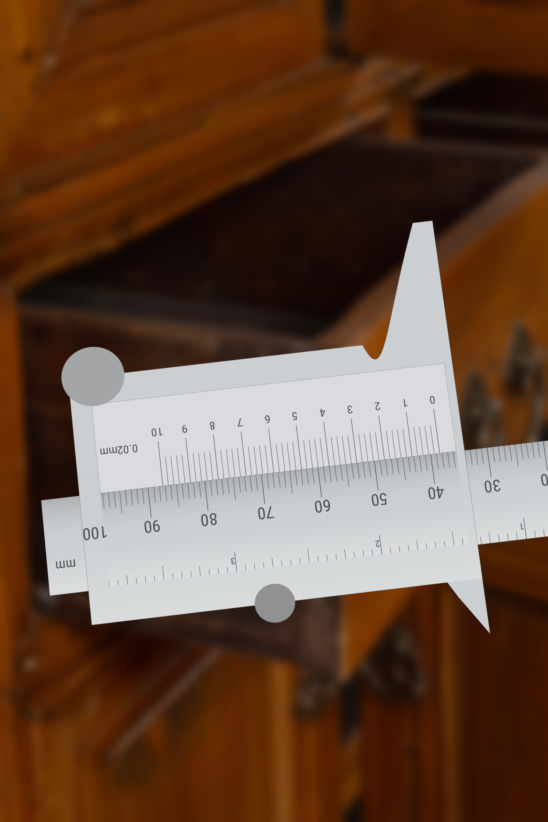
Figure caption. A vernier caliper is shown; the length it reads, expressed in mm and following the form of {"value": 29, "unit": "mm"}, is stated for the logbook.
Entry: {"value": 38.4, "unit": "mm"}
